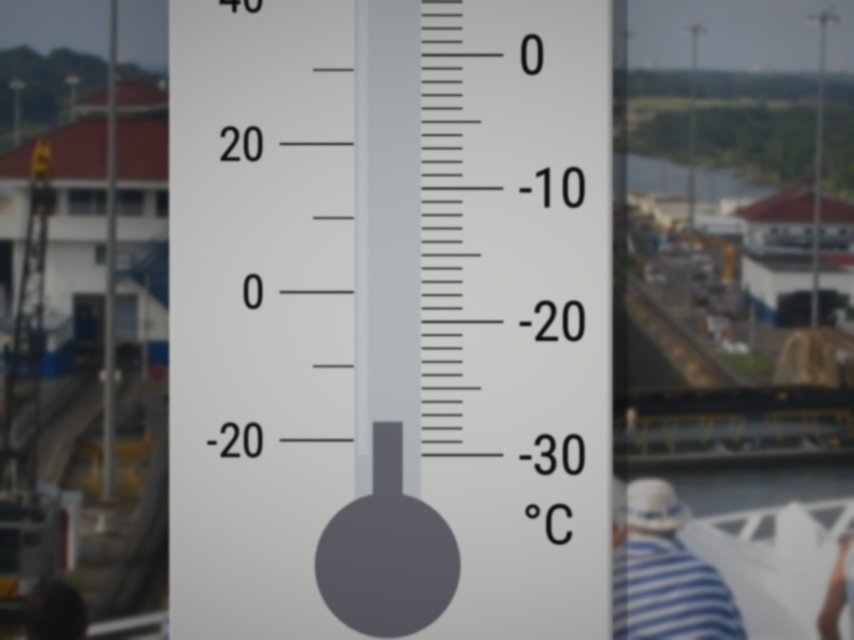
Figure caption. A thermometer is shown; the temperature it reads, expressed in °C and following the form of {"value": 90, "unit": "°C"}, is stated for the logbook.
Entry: {"value": -27.5, "unit": "°C"}
